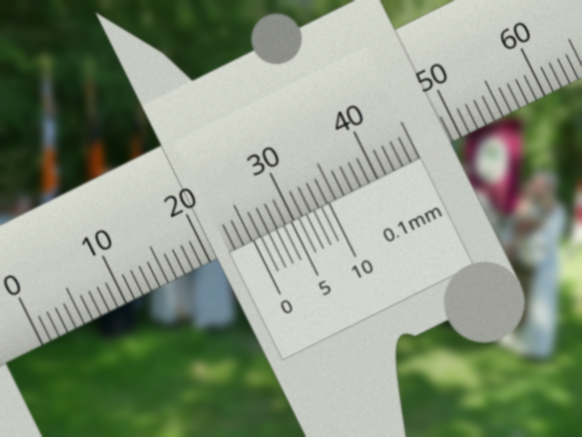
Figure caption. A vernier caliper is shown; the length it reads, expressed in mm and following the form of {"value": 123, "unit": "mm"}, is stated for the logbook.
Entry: {"value": 25.2, "unit": "mm"}
